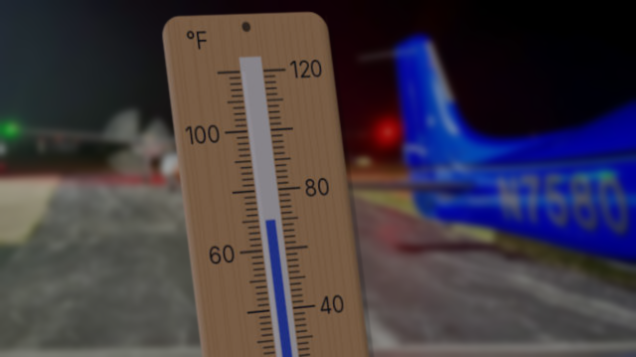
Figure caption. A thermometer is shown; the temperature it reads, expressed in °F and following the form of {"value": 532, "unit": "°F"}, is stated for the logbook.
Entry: {"value": 70, "unit": "°F"}
